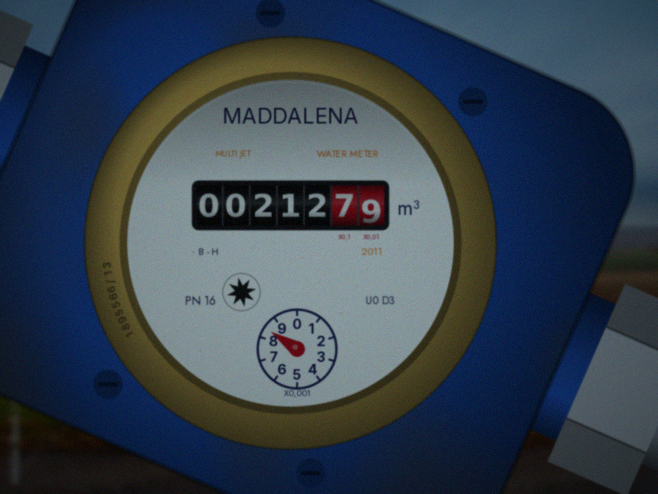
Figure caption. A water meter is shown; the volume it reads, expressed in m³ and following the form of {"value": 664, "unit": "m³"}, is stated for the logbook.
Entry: {"value": 212.788, "unit": "m³"}
